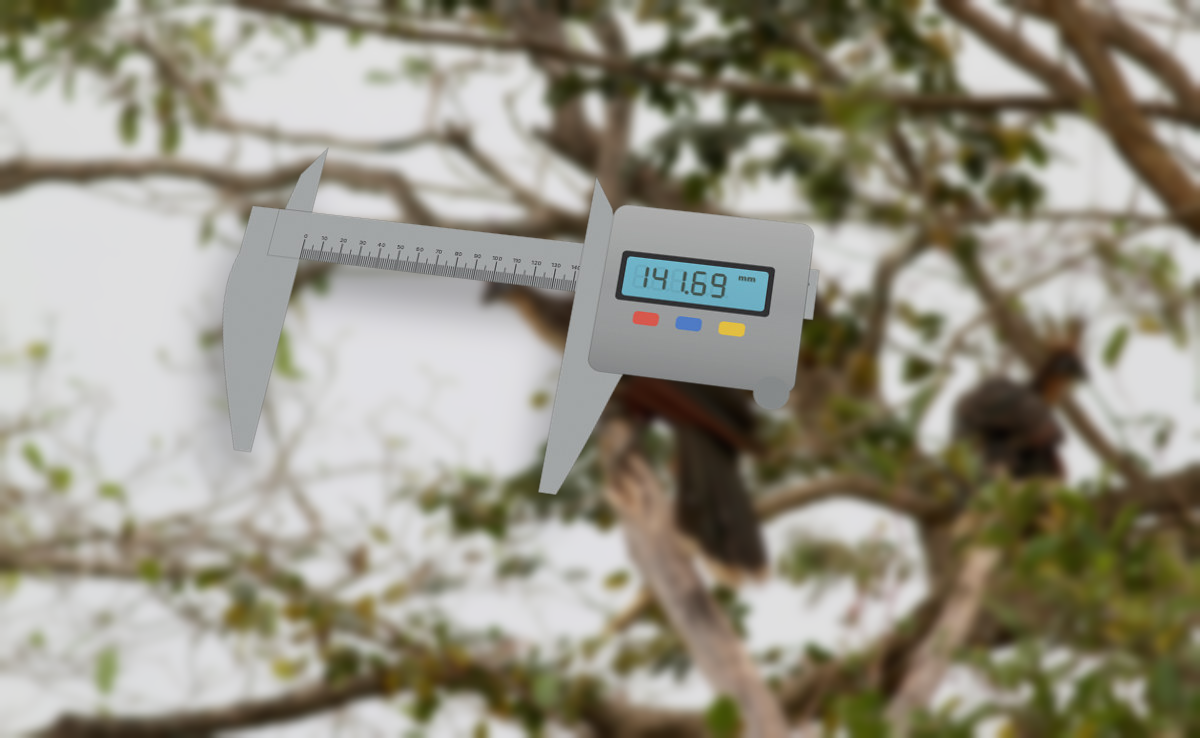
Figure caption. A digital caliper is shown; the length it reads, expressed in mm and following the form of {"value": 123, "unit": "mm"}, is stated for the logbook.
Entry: {"value": 141.69, "unit": "mm"}
